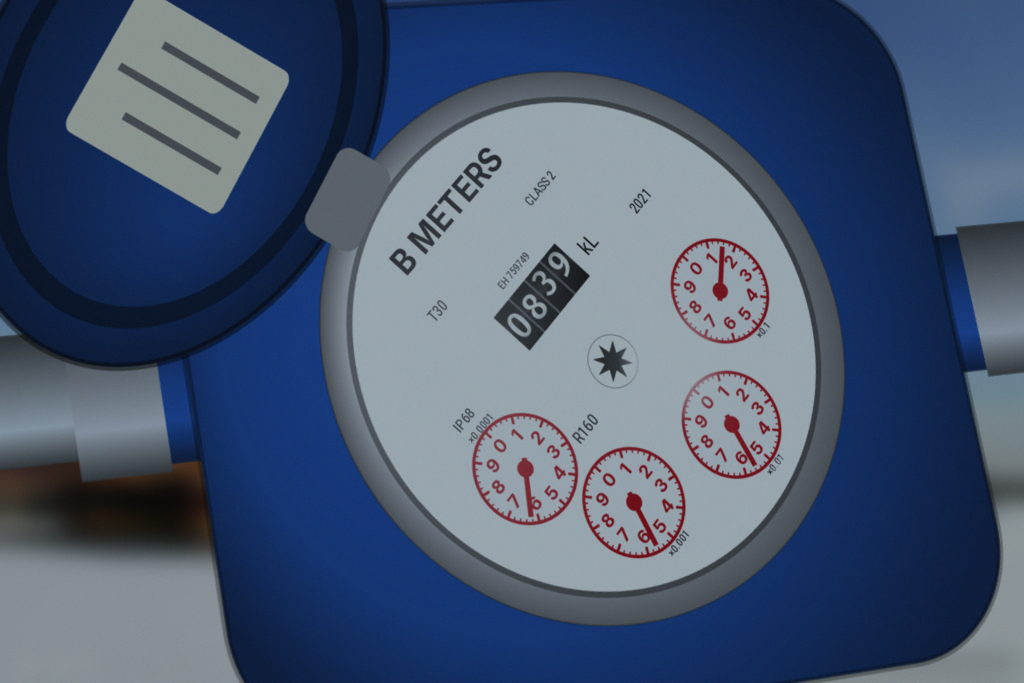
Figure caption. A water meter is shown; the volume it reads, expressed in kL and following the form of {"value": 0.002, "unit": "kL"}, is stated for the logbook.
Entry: {"value": 839.1556, "unit": "kL"}
